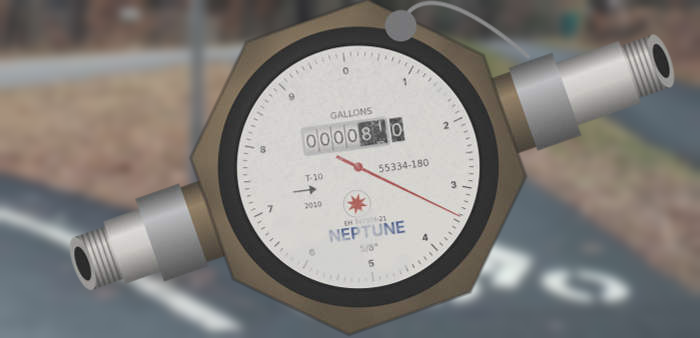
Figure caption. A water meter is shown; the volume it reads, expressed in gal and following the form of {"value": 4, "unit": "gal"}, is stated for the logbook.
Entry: {"value": 813.4, "unit": "gal"}
